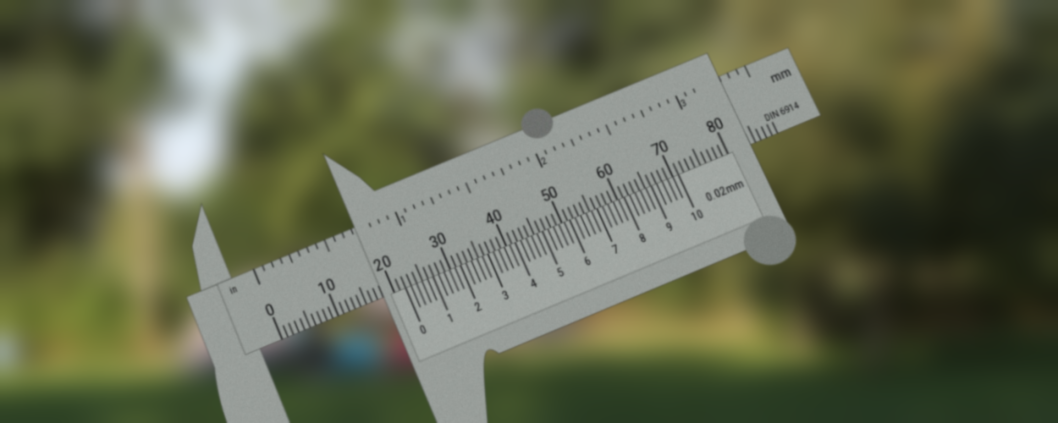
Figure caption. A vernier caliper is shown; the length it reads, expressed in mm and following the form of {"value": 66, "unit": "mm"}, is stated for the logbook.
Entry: {"value": 22.0, "unit": "mm"}
